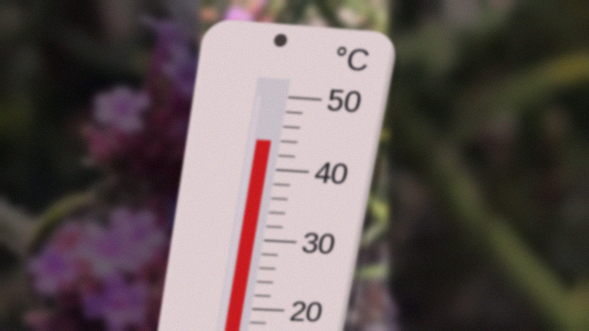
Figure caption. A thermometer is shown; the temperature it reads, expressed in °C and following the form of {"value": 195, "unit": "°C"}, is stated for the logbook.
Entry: {"value": 44, "unit": "°C"}
